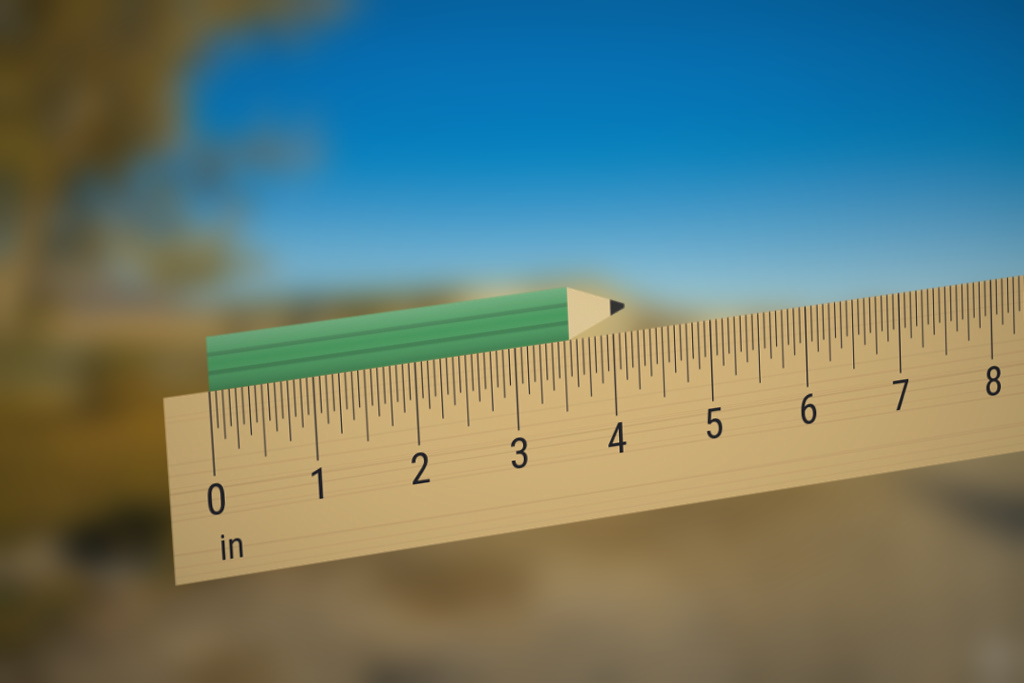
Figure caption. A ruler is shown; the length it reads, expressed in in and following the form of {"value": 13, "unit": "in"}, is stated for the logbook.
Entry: {"value": 4.125, "unit": "in"}
